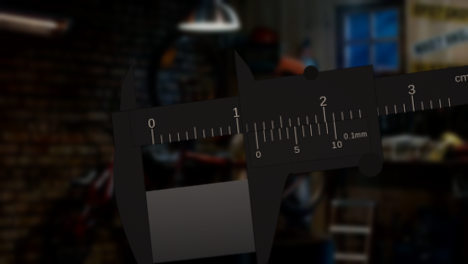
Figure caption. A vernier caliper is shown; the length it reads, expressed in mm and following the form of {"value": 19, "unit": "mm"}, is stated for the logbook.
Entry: {"value": 12.0, "unit": "mm"}
